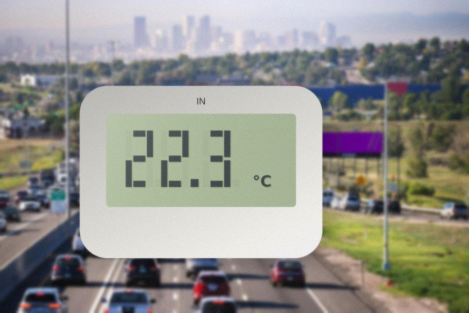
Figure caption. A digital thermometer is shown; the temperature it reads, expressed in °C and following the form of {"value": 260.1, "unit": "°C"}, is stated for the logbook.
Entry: {"value": 22.3, "unit": "°C"}
